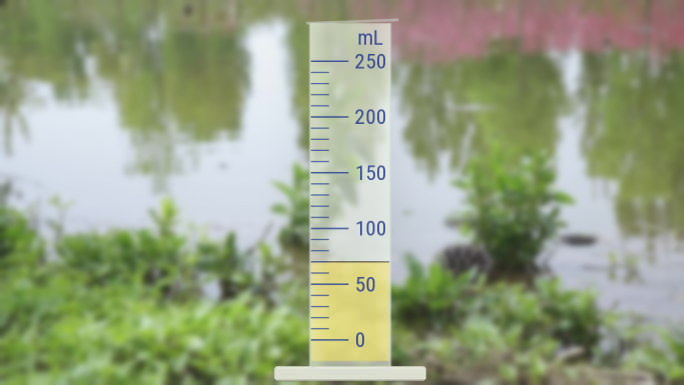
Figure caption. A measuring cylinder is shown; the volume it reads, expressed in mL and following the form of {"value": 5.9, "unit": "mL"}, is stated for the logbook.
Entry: {"value": 70, "unit": "mL"}
